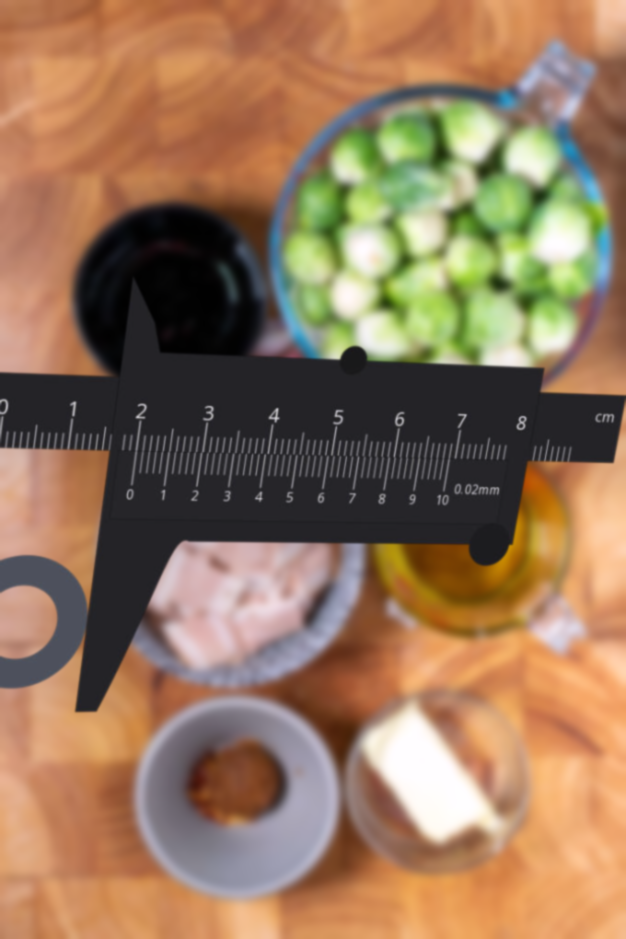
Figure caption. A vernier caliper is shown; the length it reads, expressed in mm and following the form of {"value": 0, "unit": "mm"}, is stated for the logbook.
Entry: {"value": 20.0, "unit": "mm"}
